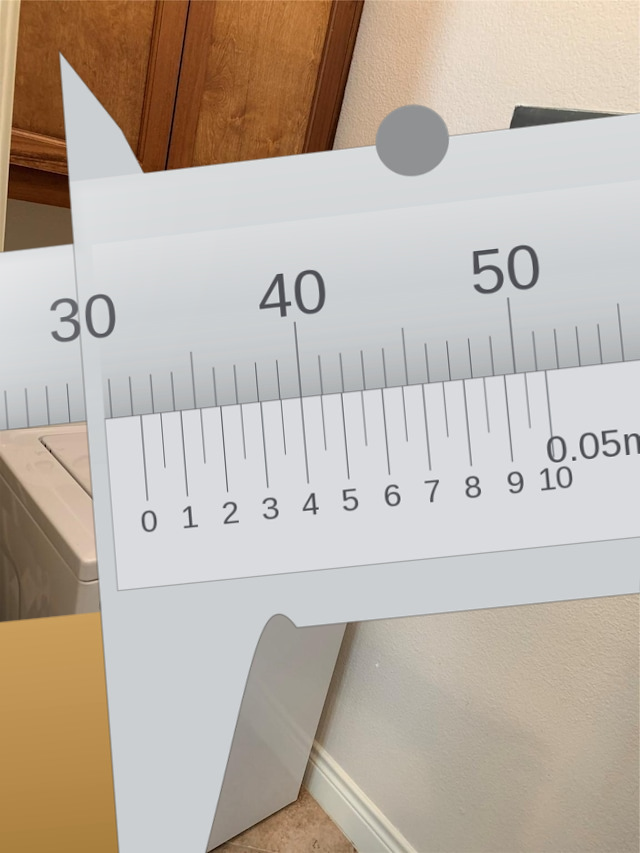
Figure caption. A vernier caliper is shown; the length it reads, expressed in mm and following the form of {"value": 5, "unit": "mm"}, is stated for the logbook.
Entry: {"value": 32.4, "unit": "mm"}
